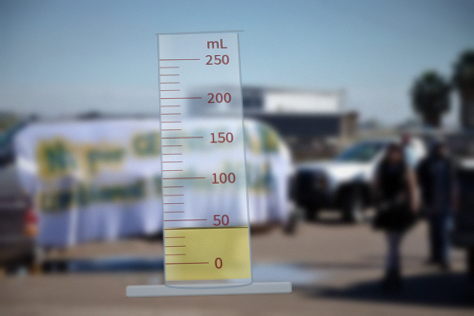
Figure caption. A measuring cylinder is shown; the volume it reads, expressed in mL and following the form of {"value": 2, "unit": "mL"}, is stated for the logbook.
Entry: {"value": 40, "unit": "mL"}
